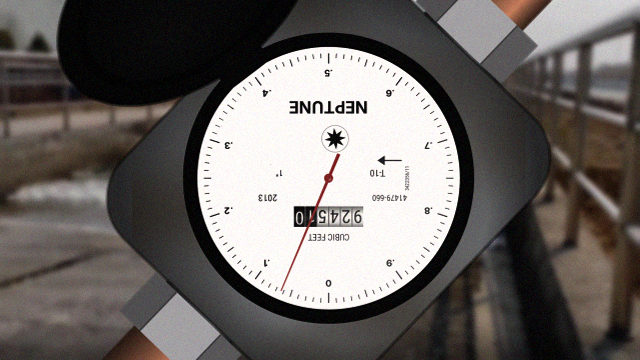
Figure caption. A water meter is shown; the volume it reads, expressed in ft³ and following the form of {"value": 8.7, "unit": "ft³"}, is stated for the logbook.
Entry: {"value": 924510.06, "unit": "ft³"}
